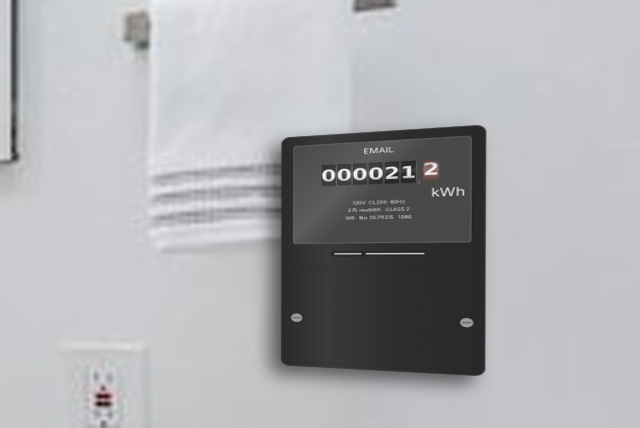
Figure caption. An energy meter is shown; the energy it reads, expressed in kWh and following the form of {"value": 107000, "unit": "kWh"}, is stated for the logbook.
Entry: {"value": 21.2, "unit": "kWh"}
